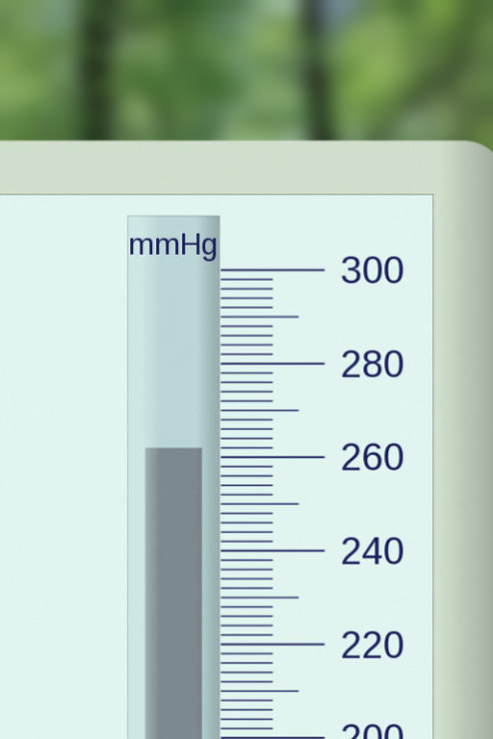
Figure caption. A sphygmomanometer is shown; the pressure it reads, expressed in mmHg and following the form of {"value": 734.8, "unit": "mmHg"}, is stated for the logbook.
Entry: {"value": 262, "unit": "mmHg"}
